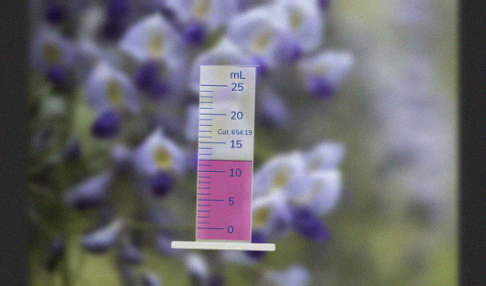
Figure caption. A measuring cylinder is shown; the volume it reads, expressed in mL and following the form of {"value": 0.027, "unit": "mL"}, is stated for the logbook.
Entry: {"value": 12, "unit": "mL"}
